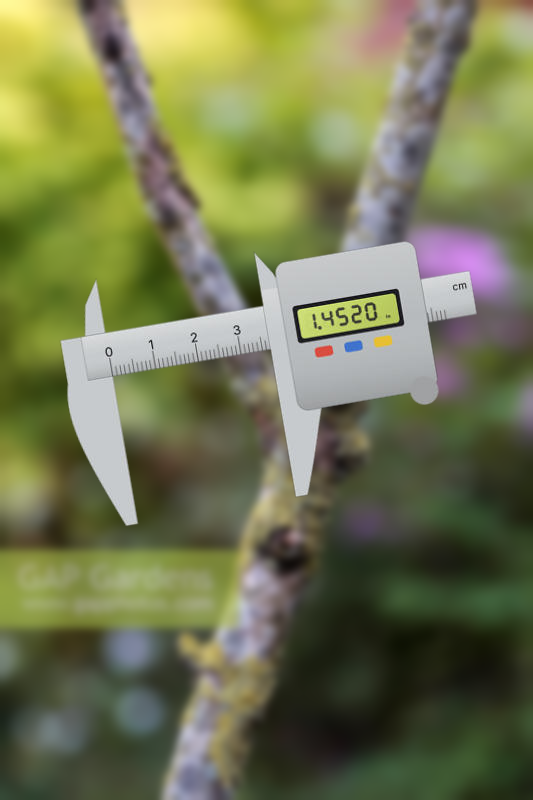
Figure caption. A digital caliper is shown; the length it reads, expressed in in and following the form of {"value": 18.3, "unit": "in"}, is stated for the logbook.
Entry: {"value": 1.4520, "unit": "in"}
